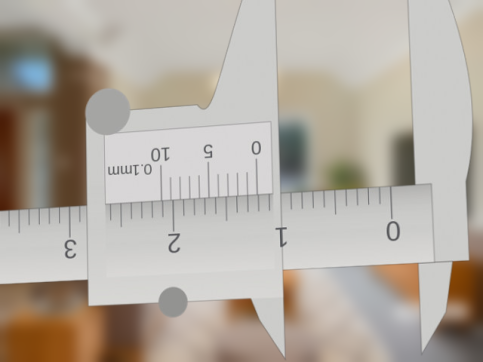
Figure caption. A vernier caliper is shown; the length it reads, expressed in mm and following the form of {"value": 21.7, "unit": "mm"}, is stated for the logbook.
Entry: {"value": 12.1, "unit": "mm"}
